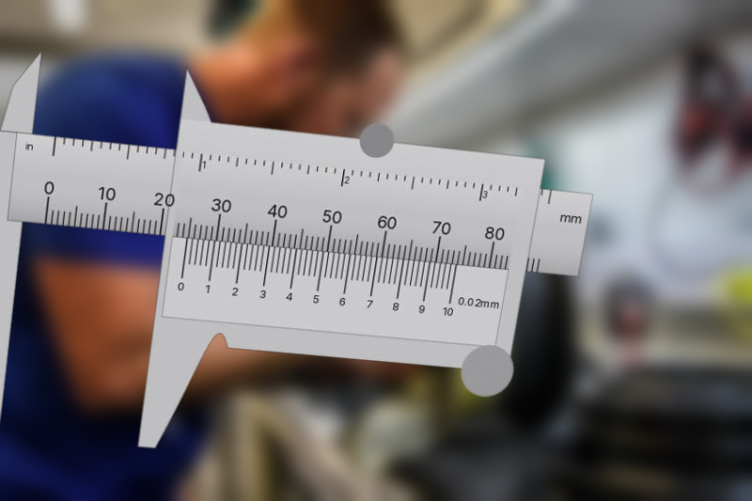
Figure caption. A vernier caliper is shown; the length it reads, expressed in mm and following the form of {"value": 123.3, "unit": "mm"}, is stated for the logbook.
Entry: {"value": 24.8, "unit": "mm"}
